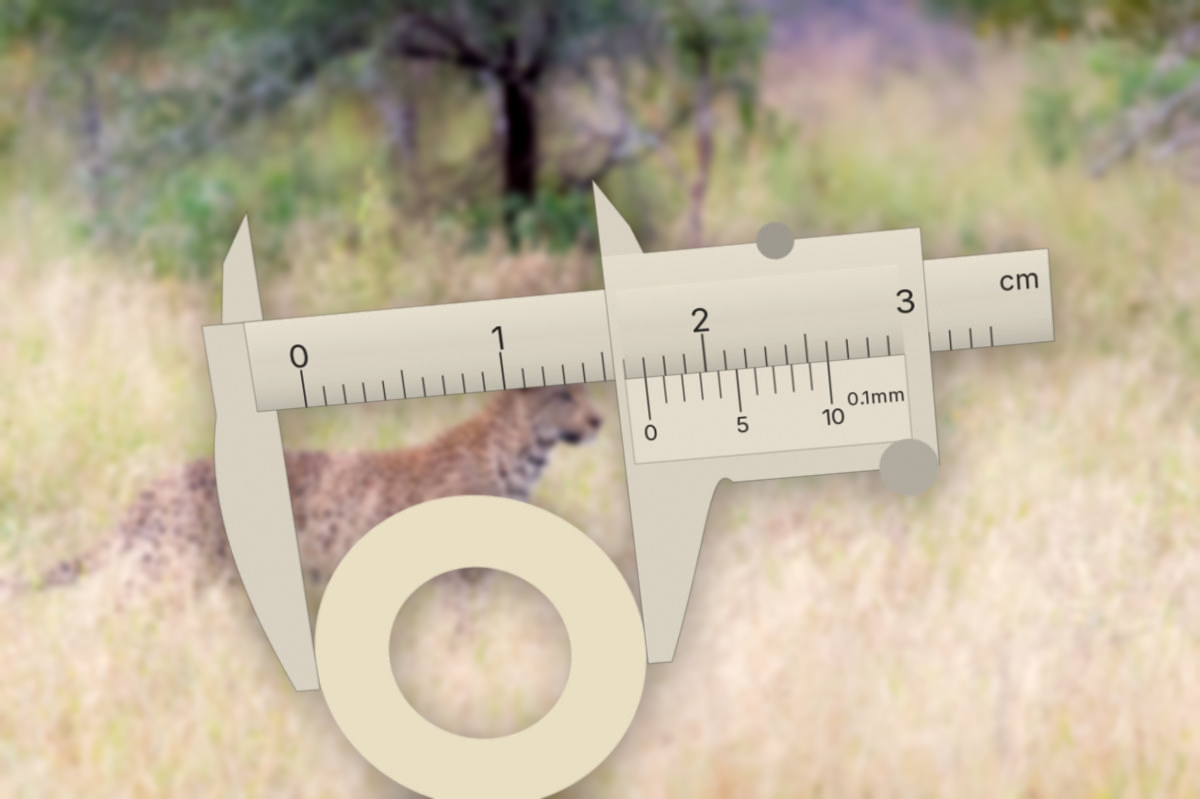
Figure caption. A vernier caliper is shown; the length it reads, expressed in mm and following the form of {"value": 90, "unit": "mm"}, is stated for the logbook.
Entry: {"value": 17.0, "unit": "mm"}
